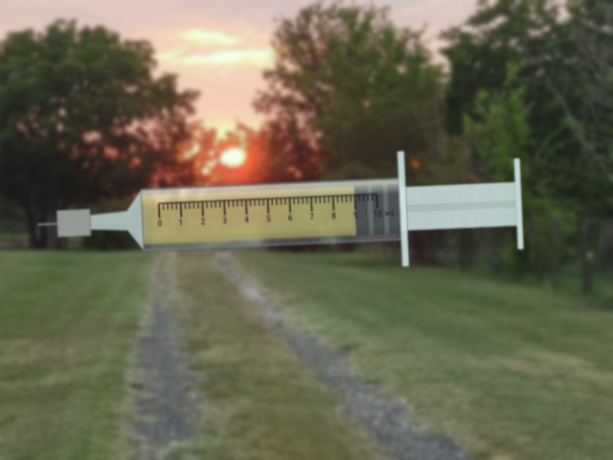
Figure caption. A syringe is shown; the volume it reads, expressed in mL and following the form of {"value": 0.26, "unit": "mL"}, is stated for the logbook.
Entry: {"value": 9, "unit": "mL"}
